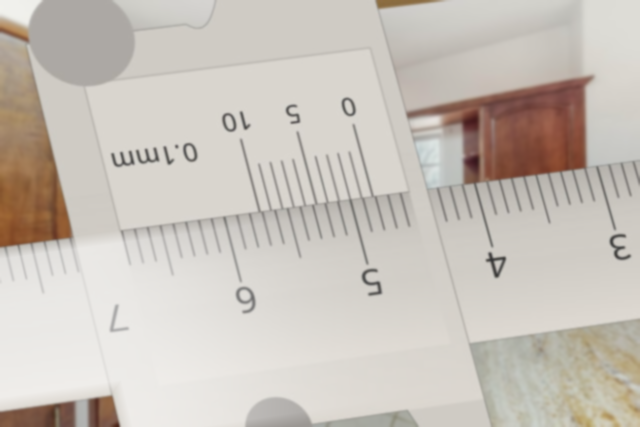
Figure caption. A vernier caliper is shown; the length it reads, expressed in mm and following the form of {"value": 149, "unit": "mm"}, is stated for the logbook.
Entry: {"value": 48.2, "unit": "mm"}
